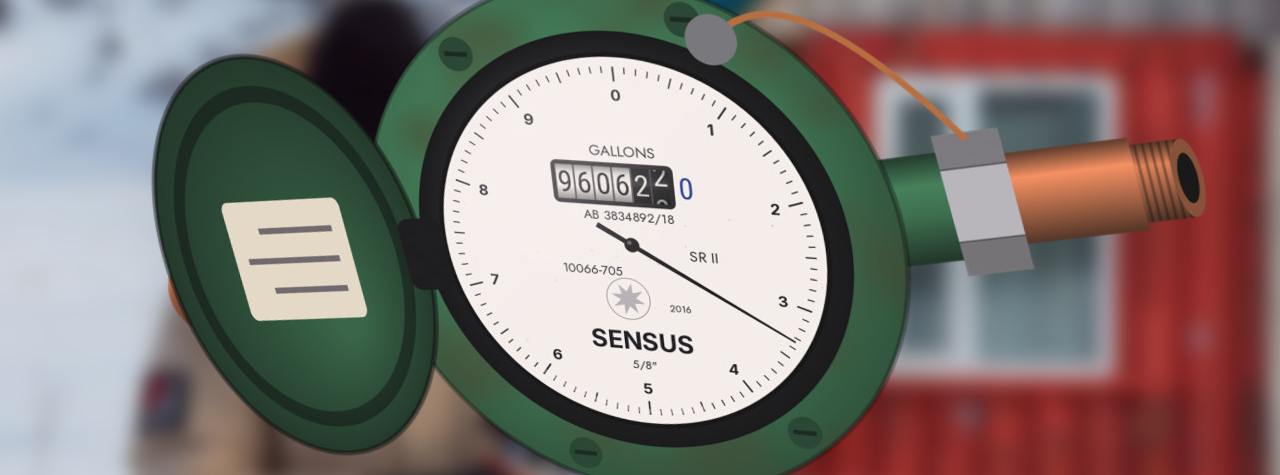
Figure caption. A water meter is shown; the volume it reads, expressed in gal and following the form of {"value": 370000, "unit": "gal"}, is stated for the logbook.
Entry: {"value": 9606223.3, "unit": "gal"}
